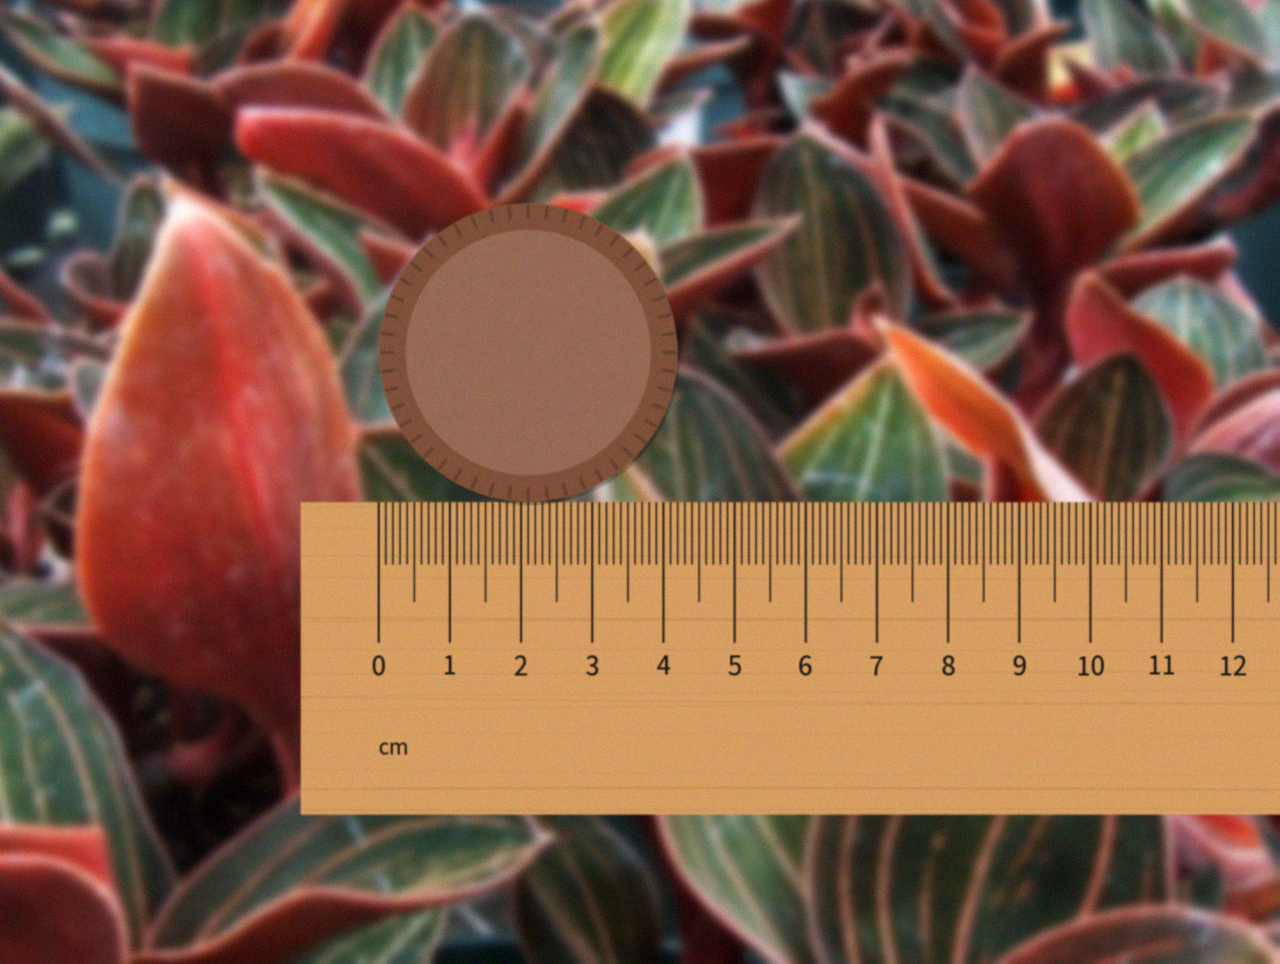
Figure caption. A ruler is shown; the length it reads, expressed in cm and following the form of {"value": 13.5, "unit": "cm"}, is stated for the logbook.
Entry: {"value": 4.2, "unit": "cm"}
